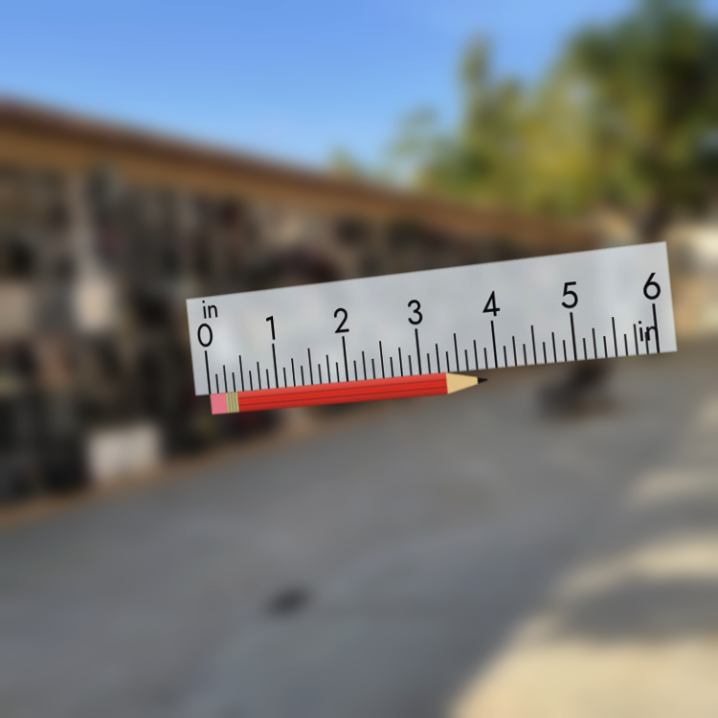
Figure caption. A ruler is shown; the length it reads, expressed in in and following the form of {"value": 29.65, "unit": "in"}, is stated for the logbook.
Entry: {"value": 3.875, "unit": "in"}
